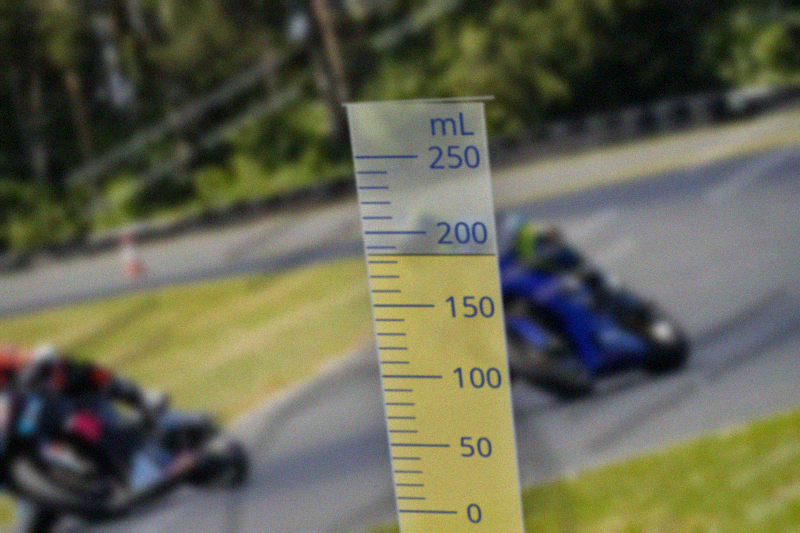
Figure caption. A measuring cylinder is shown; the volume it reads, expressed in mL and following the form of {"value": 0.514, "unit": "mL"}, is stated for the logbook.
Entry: {"value": 185, "unit": "mL"}
